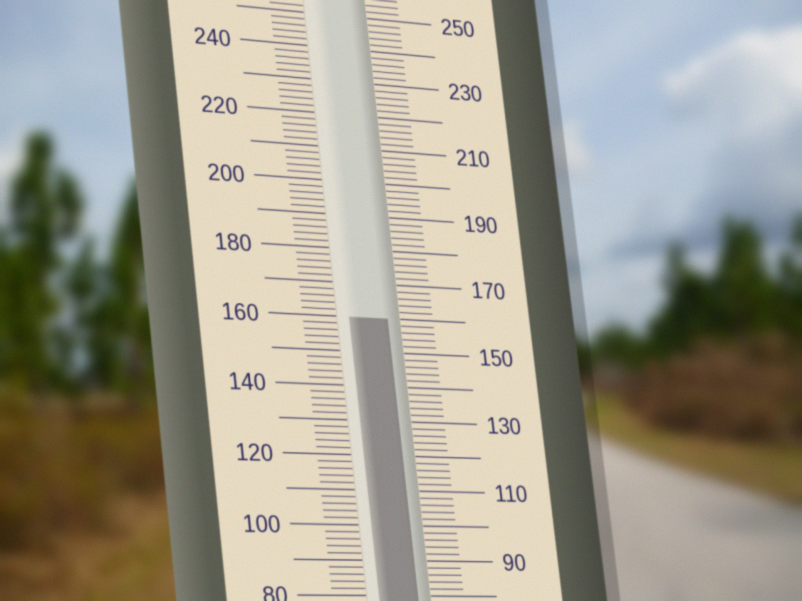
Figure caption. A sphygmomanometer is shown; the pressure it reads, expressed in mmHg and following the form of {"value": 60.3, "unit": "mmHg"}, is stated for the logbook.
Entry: {"value": 160, "unit": "mmHg"}
